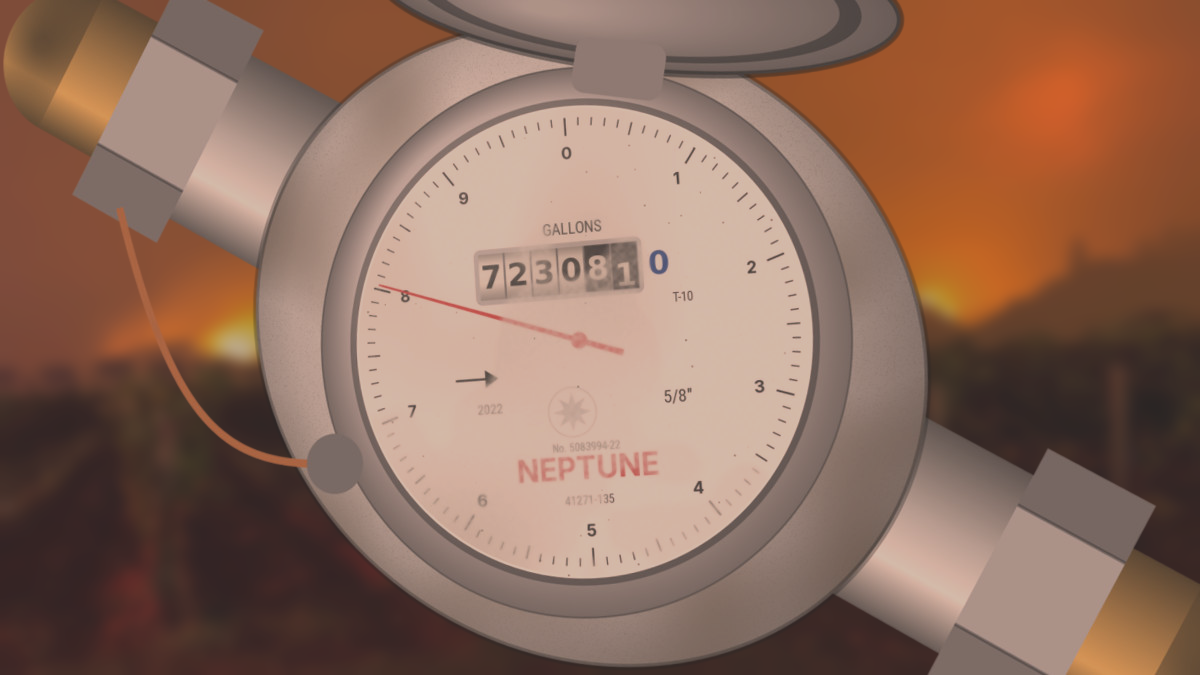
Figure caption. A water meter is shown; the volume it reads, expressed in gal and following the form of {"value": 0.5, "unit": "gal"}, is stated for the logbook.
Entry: {"value": 7230808.0, "unit": "gal"}
